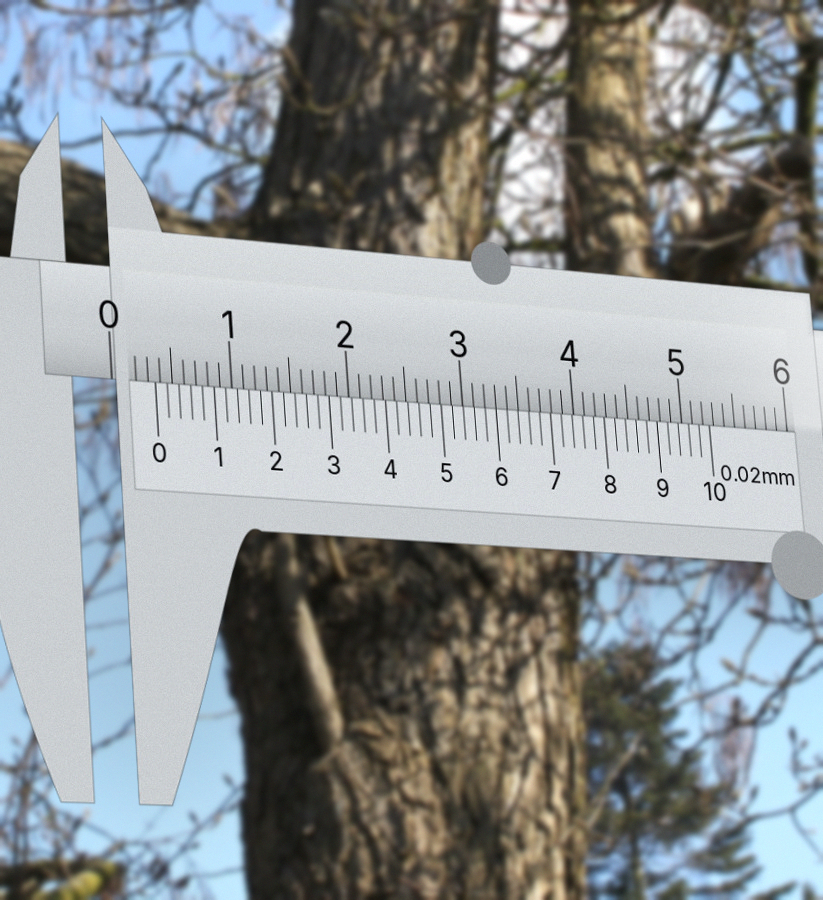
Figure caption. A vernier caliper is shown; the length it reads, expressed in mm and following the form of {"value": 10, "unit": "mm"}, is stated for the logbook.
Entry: {"value": 3.6, "unit": "mm"}
